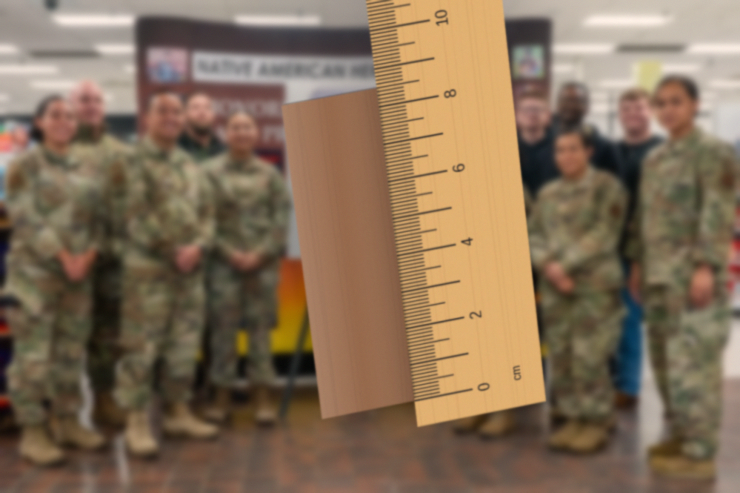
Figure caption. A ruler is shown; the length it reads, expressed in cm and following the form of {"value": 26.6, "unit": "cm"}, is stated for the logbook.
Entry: {"value": 8.5, "unit": "cm"}
